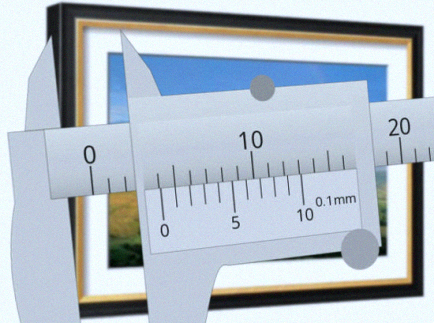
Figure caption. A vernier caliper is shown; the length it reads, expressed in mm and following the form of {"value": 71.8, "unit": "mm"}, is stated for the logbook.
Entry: {"value": 4.1, "unit": "mm"}
